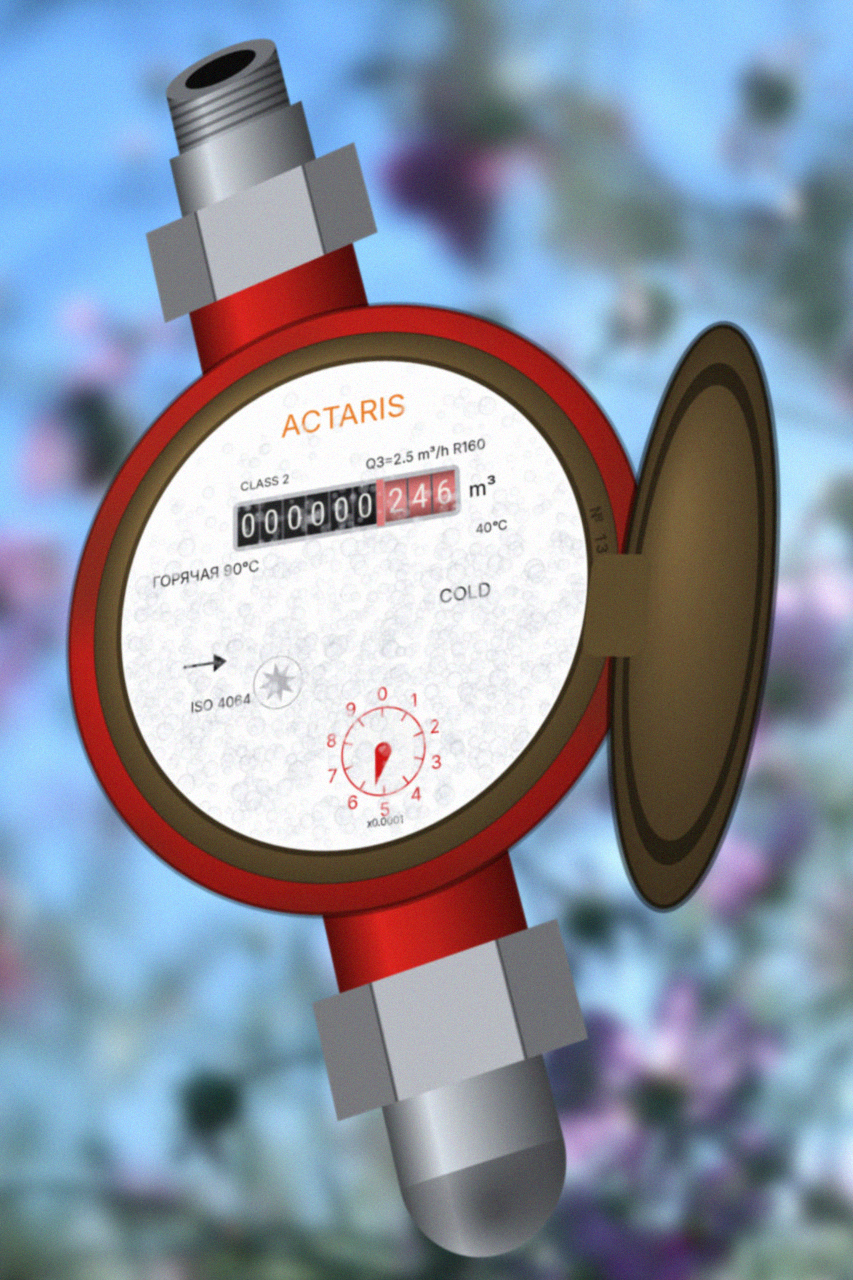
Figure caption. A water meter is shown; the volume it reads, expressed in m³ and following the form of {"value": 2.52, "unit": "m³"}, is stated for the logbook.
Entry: {"value": 0.2465, "unit": "m³"}
